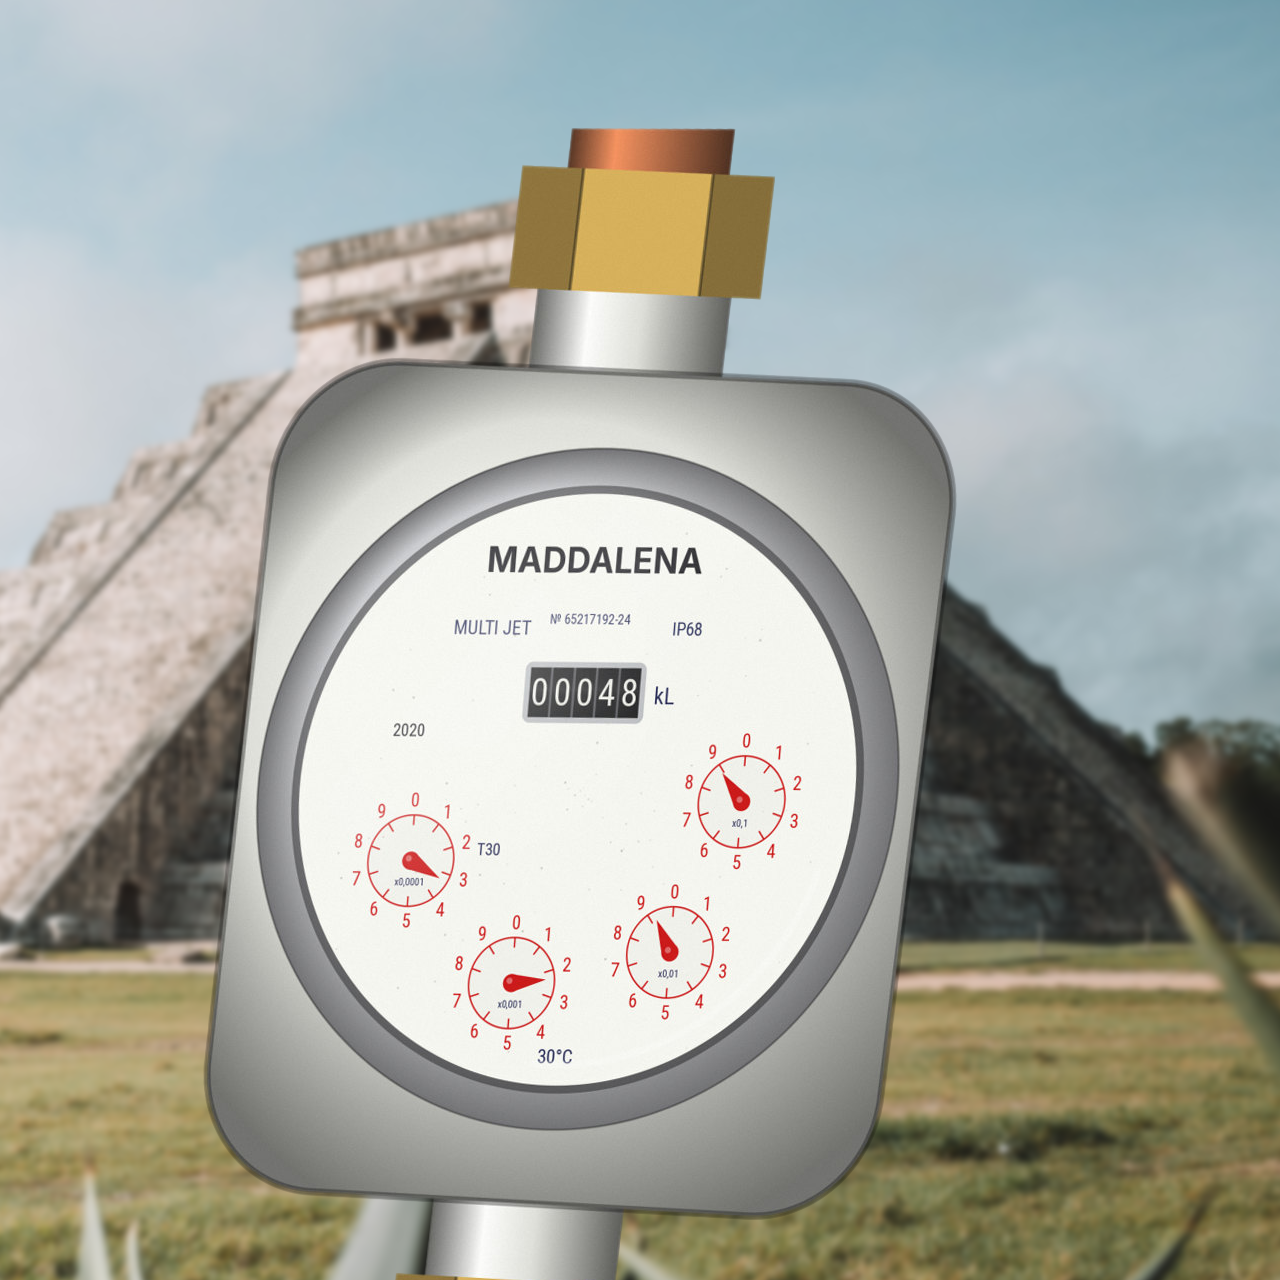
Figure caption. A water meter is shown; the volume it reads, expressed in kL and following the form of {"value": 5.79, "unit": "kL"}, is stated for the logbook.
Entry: {"value": 48.8923, "unit": "kL"}
